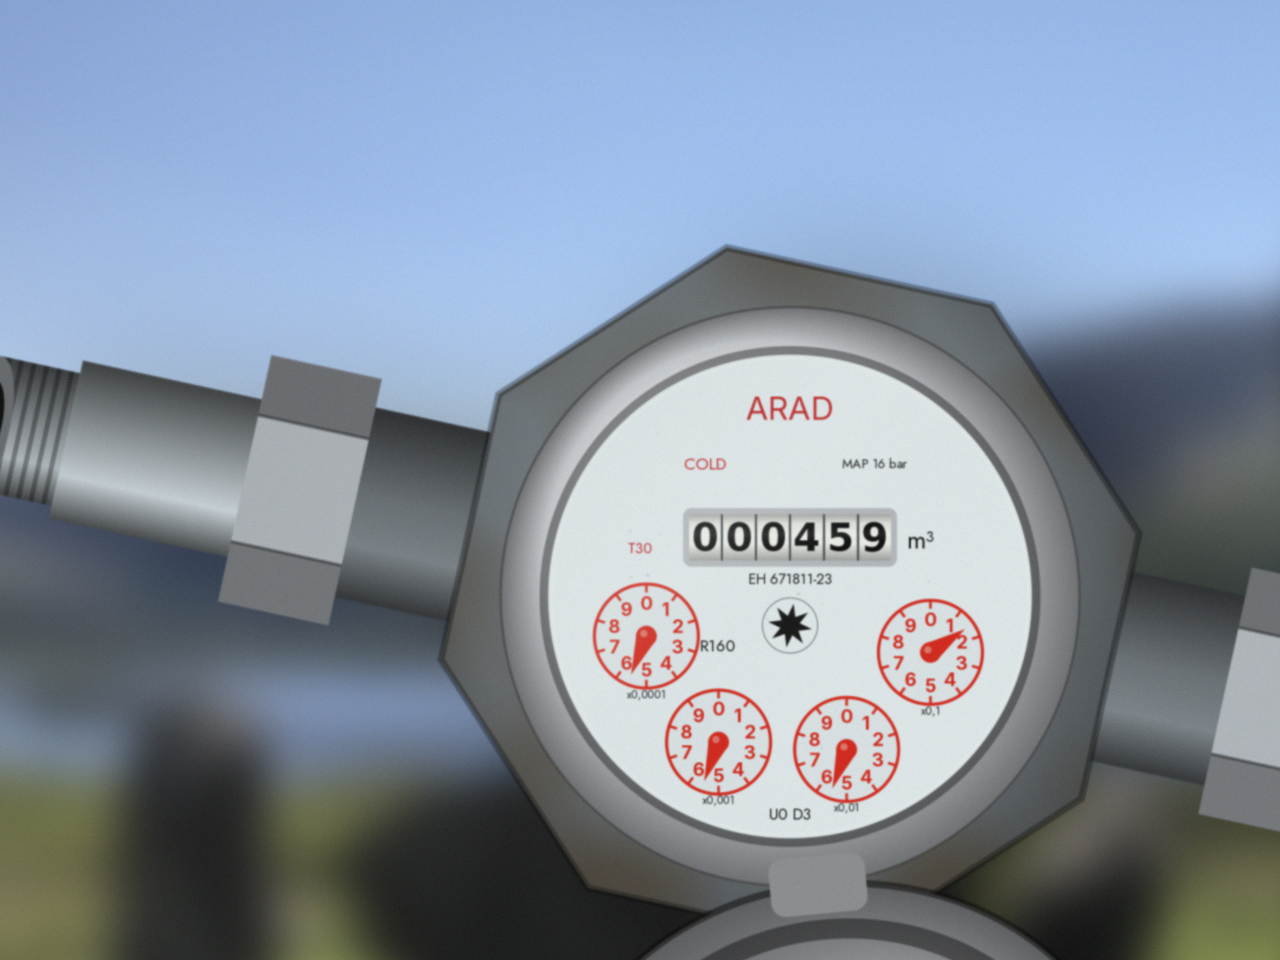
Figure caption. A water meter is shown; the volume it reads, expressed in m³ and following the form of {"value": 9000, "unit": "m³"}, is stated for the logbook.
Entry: {"value": 459.1555, "unit": "m³"}
